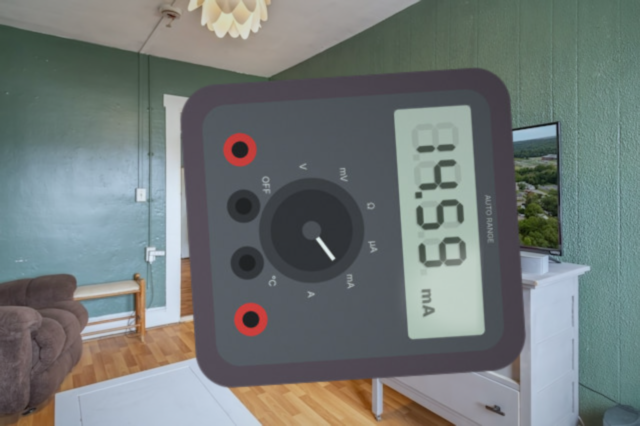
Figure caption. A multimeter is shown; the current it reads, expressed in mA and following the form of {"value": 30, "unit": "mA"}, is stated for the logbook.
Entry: {"value": 14.59, "unit": "mA"}
